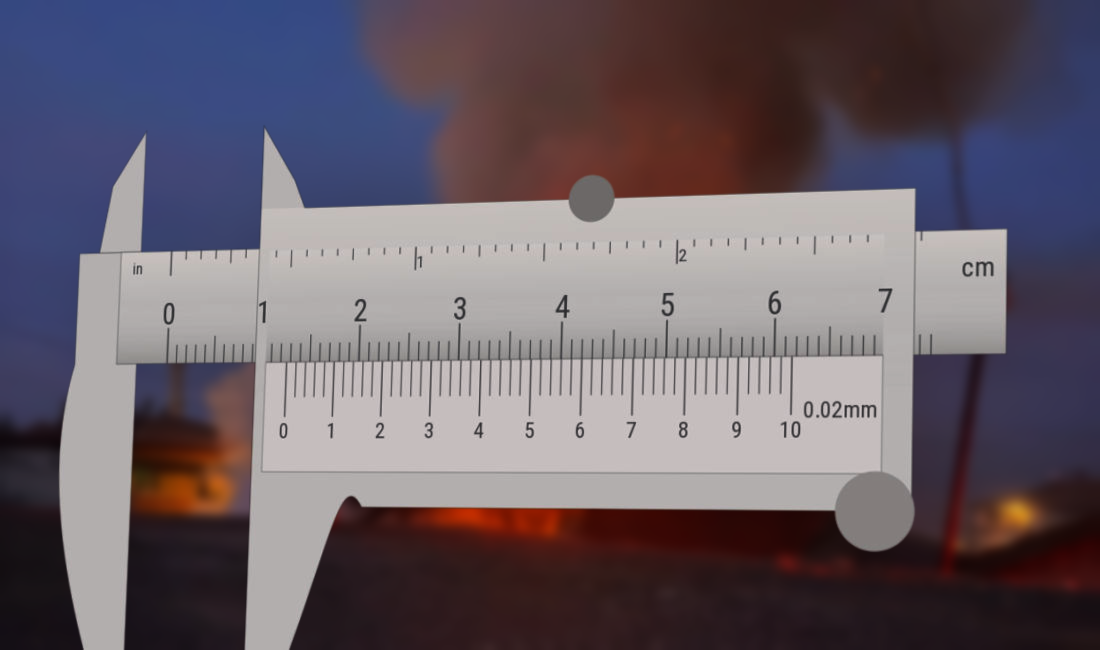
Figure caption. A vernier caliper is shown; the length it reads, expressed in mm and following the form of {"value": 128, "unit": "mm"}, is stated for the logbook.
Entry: {"value": 12.6, "unit": "mm"}
